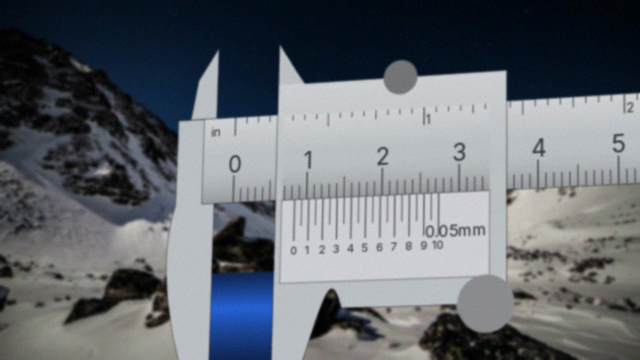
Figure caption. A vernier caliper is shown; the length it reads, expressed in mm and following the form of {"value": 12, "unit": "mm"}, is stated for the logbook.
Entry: {"value": 8.4, "unit": "mm"}
